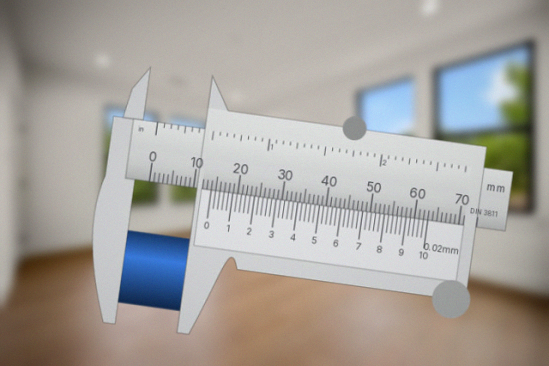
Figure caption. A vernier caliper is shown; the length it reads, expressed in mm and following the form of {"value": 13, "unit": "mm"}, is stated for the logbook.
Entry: {"value": 14.0, "unit": "mm"}
